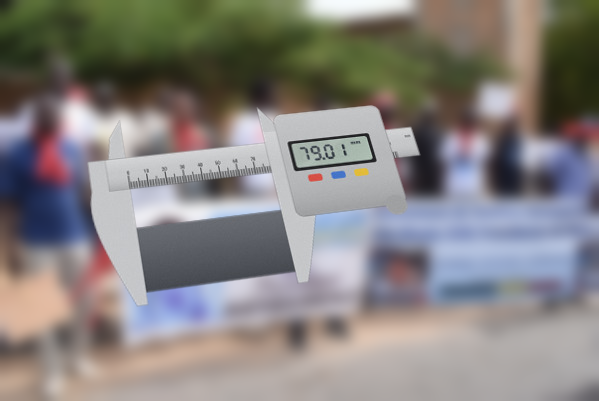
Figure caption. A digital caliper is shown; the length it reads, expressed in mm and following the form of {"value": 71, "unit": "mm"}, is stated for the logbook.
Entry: {"value": 79.01, "unit": "mm"}
